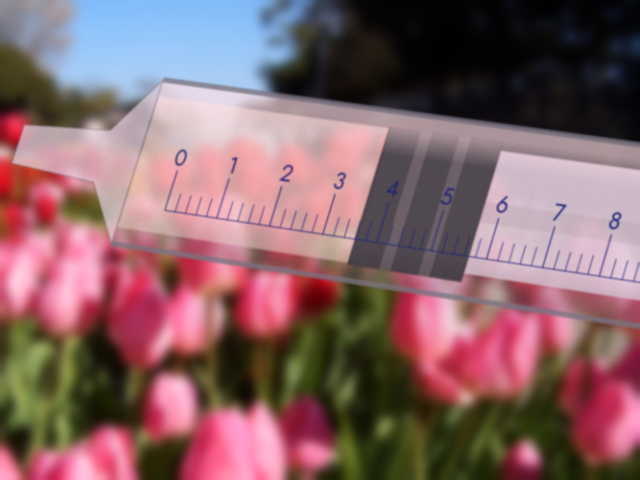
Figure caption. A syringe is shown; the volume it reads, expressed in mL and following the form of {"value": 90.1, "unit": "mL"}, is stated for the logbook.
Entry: {"value": 3.6, "unit": "mL"}
